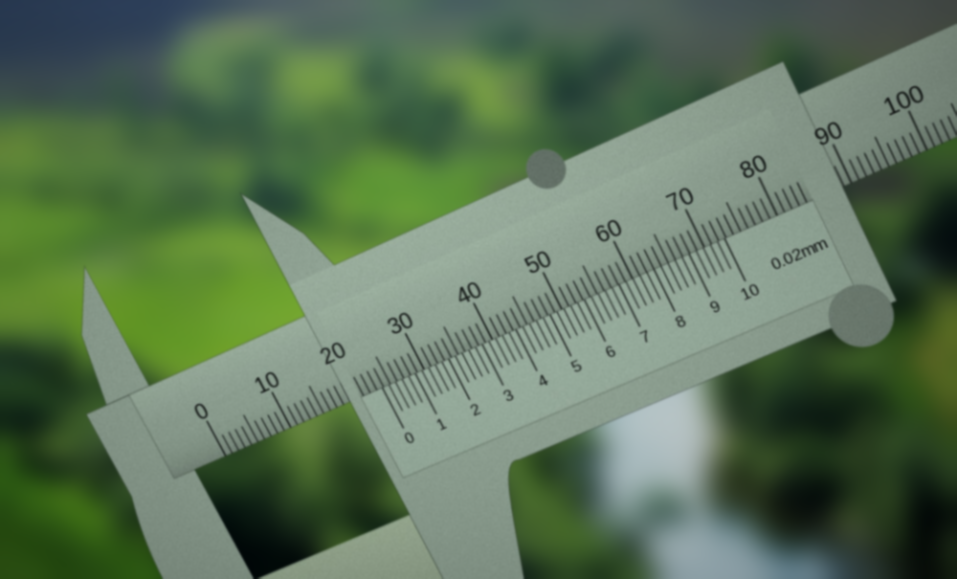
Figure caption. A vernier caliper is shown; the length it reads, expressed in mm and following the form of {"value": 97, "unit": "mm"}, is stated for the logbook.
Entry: {"value": 23.8, "unit": "mm"}
